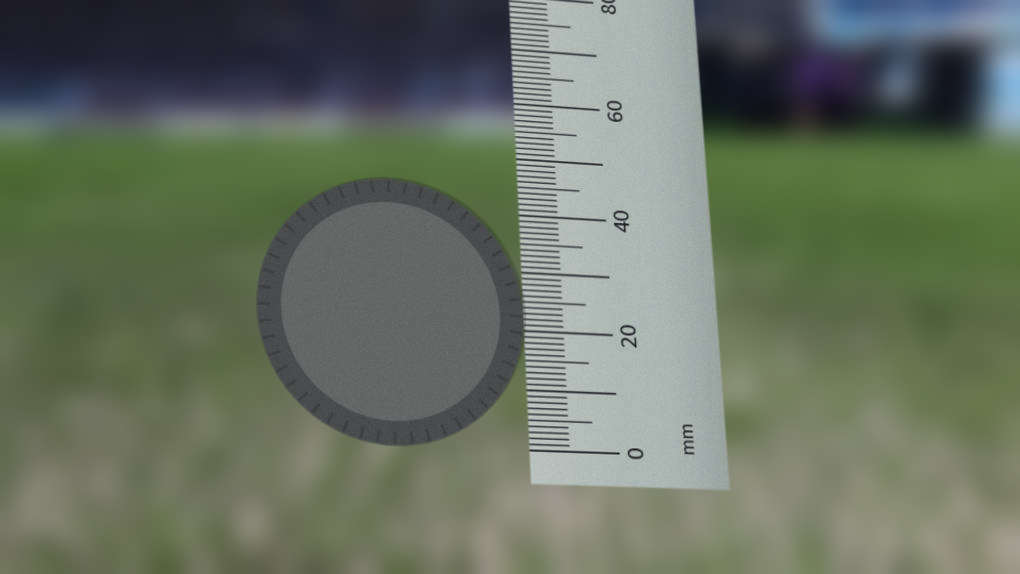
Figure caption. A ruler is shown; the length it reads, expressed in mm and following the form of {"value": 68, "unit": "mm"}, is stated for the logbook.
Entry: {"value": 45, "unit": "mm"}
